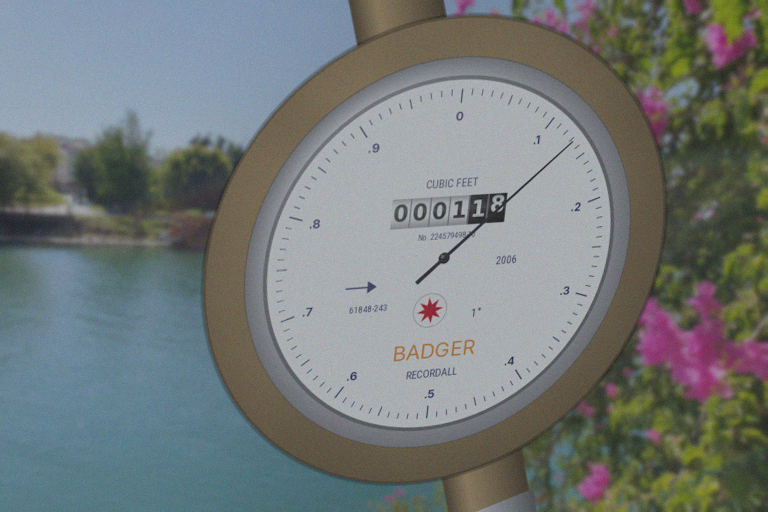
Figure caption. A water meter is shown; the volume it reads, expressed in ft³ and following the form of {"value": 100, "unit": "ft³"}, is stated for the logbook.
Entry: {"value": 118.13, "unit": "ft³"}
